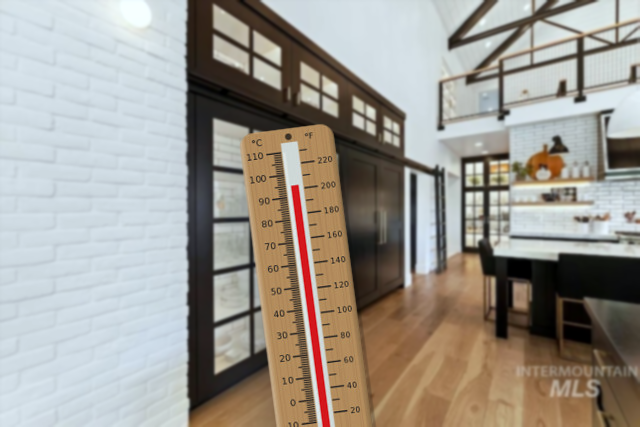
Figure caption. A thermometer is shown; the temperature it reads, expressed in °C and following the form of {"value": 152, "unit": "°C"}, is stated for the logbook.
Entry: {"value": 95, "unit": "°C"}
